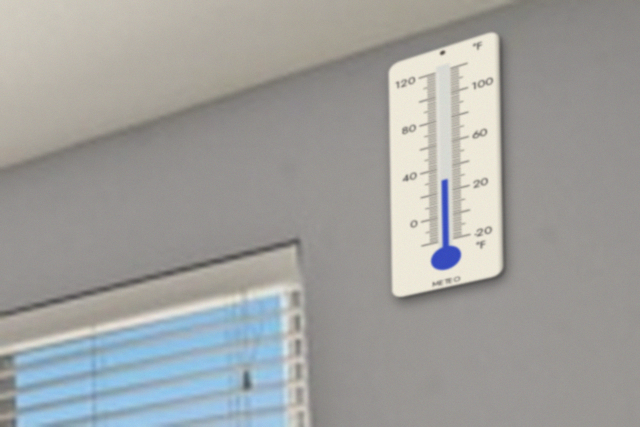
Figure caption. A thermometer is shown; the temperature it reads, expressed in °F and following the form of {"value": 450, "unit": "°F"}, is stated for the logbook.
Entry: {"value": 30, "unit": "°F"}
